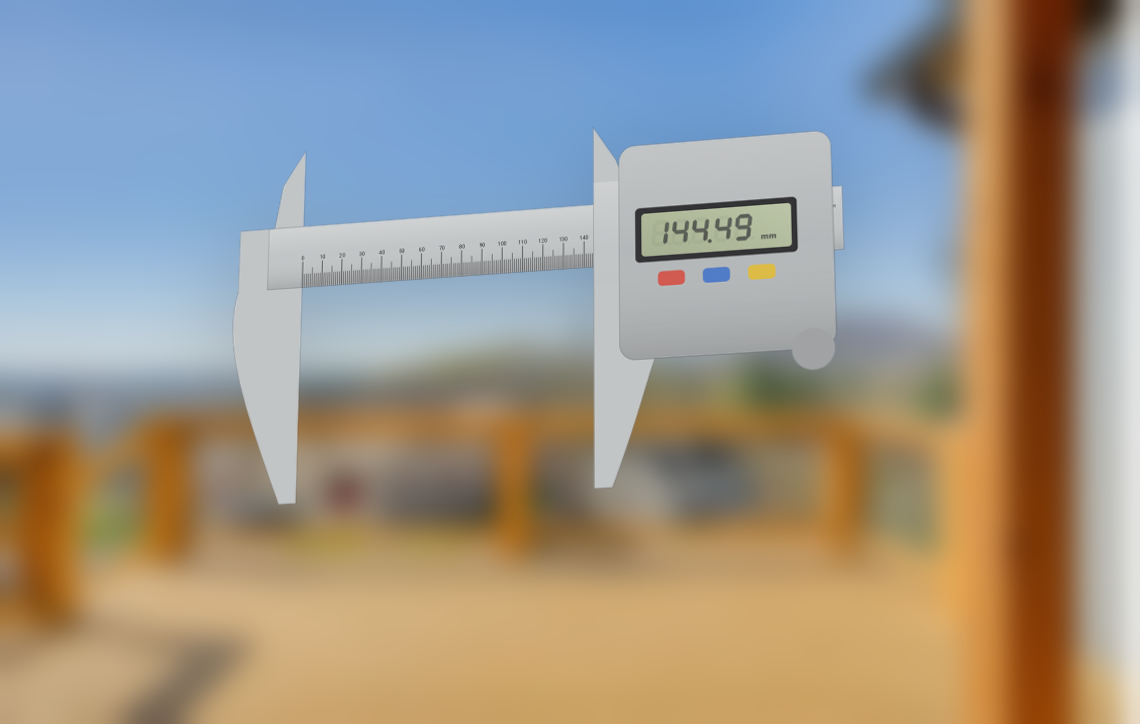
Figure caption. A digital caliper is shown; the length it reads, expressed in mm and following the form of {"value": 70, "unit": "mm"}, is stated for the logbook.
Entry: {"value": 144.49, "unit": "mm"}
